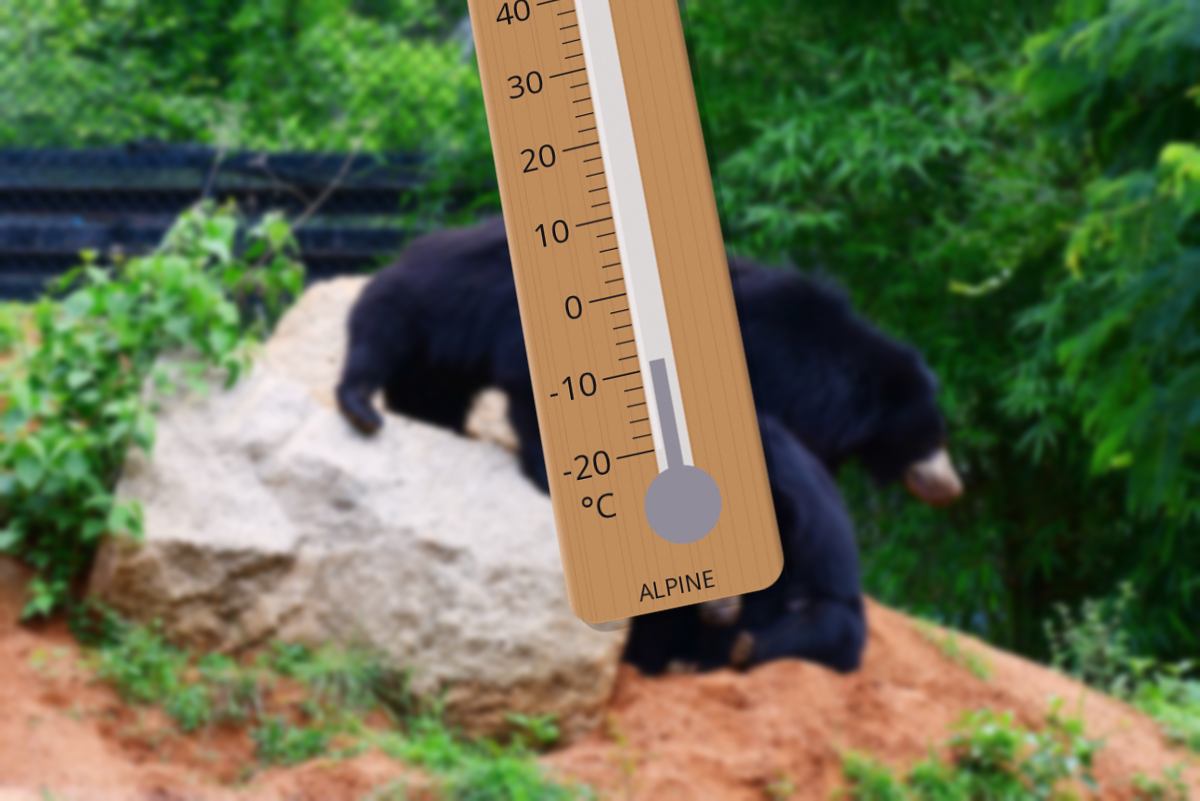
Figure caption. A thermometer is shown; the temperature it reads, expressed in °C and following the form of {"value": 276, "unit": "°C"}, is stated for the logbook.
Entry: {"value": -9, "unit": "°C"}
